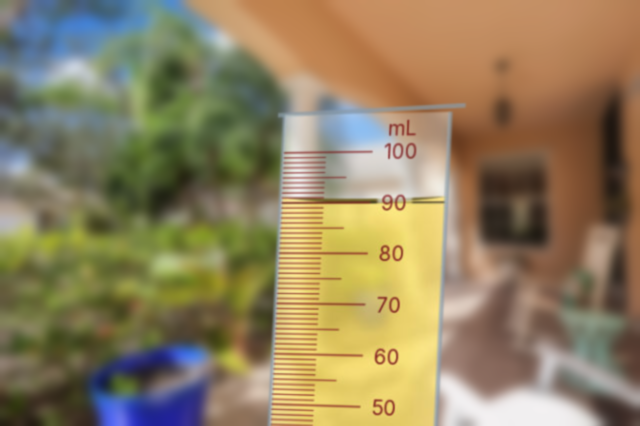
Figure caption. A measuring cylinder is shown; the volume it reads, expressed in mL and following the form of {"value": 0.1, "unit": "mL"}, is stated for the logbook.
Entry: {"value": 90, "unit": "mL"}
